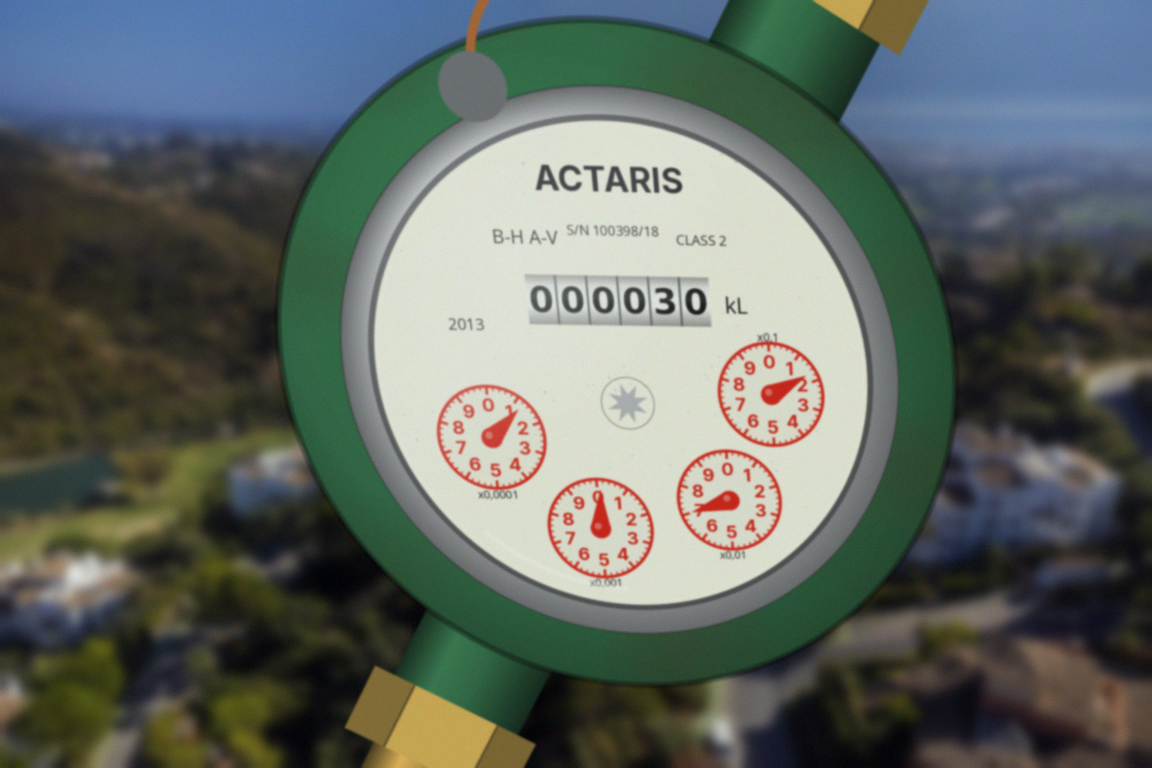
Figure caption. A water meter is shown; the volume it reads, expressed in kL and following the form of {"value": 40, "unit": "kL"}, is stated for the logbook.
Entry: {"value": 30.1701, "unit": "kL"}
